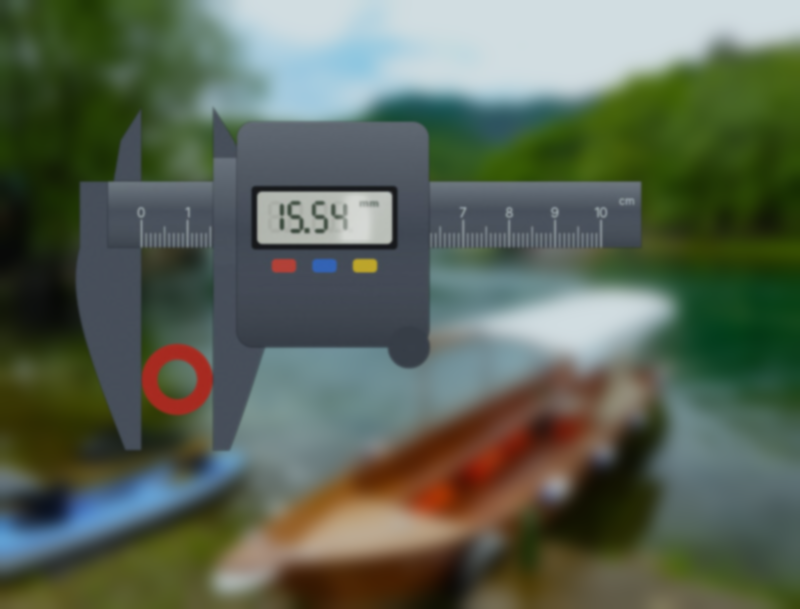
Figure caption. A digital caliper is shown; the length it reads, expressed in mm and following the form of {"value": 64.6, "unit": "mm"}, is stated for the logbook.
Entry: {"value": 15.54, "unit": "mm"}
